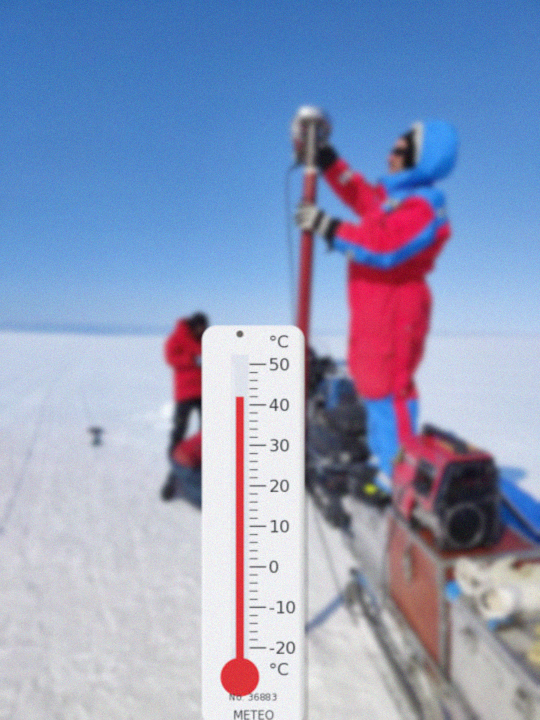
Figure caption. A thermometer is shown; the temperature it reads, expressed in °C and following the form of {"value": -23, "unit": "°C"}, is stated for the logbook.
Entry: {"value": 42, "unit": "°C"}
